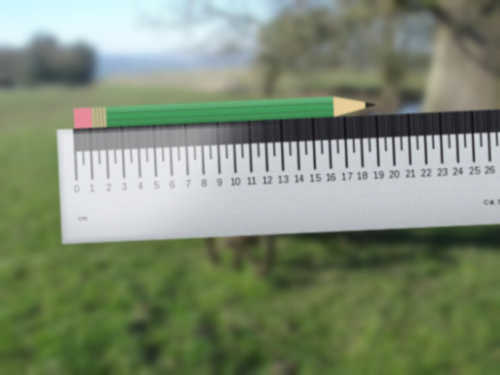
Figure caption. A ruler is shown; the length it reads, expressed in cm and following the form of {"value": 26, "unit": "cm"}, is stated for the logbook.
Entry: {"value": 19, "unit": "cm"}
